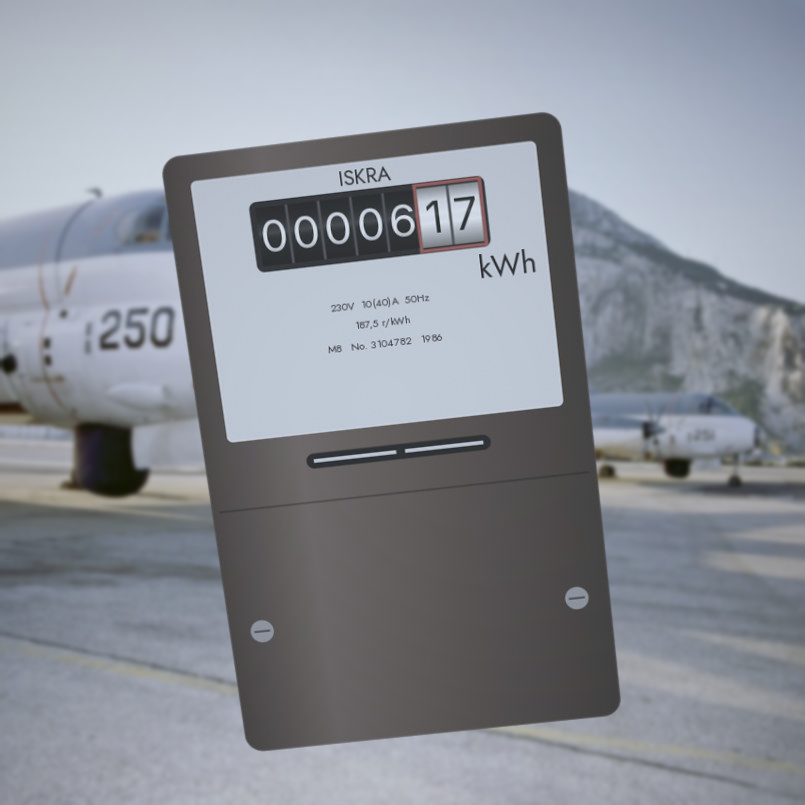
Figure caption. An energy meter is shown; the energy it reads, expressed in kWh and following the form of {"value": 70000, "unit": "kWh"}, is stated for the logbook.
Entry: {"value": 6.17, "unit": "kWh"}
